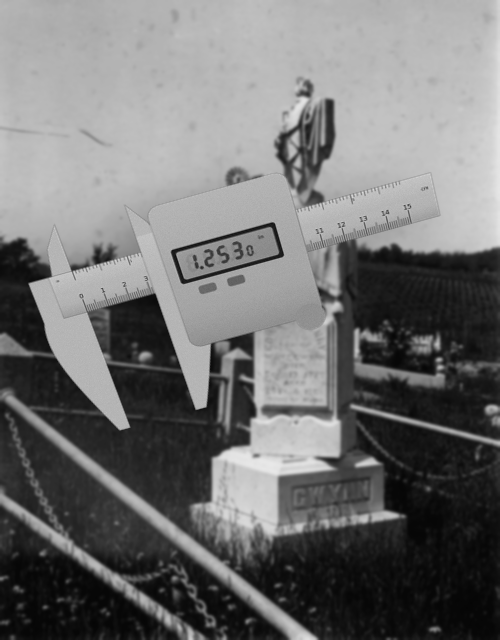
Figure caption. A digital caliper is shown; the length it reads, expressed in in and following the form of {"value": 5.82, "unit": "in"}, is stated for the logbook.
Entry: {"value": 1.2530, "unit": "in"}
